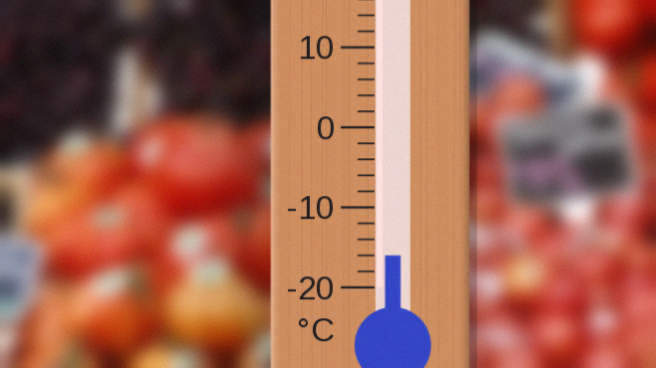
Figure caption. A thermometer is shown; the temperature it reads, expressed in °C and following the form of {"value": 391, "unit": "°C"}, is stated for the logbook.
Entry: {"value": -16, "unit": "°C"}
